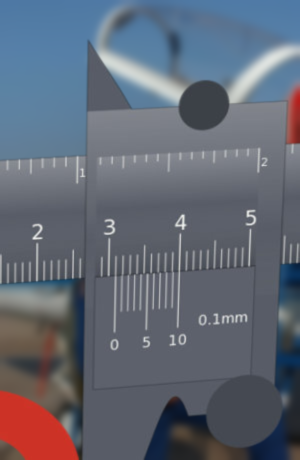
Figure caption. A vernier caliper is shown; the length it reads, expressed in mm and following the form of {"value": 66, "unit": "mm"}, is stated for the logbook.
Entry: {"value": 31.0, "unit": "mm"}
